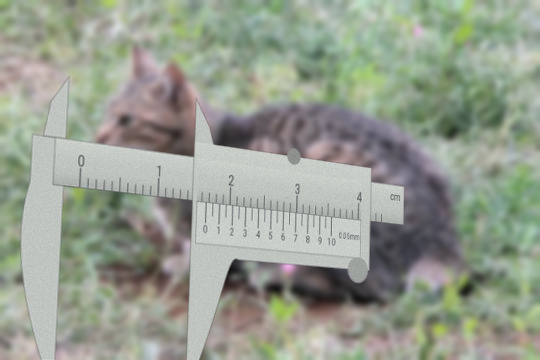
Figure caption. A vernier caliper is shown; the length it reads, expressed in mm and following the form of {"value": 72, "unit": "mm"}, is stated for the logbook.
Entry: {"value": 16.6, "unit": "mm"}
